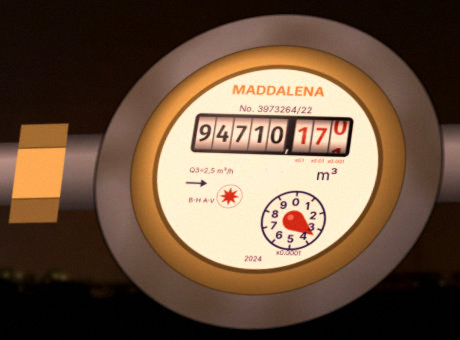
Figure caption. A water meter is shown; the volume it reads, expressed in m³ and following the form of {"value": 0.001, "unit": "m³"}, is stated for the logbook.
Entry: {"value": 94710.1703, "unit": "m³"}
